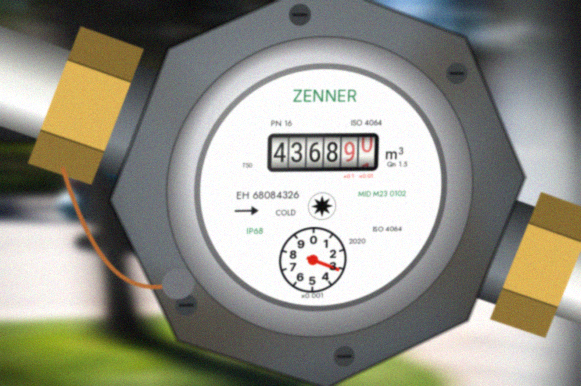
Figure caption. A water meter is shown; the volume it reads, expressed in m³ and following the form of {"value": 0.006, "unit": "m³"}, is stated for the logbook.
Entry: {"value": 4368.903, "unit": "m³"}
